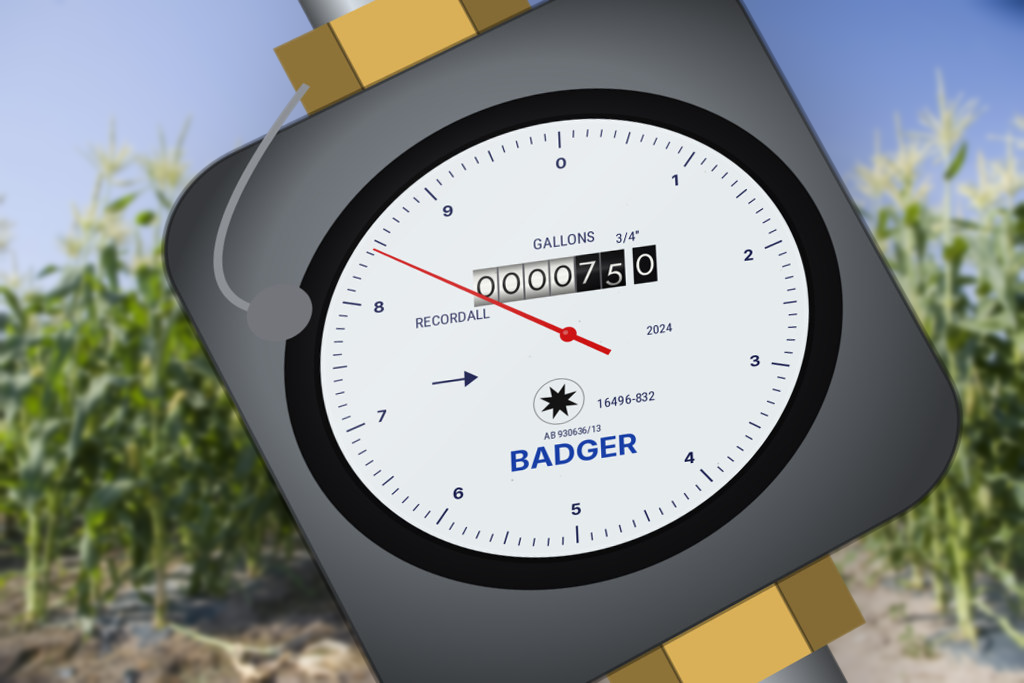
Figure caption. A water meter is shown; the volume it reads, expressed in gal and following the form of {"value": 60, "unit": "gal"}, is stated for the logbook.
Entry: {"value": 748.4, "unit": "gal"}
